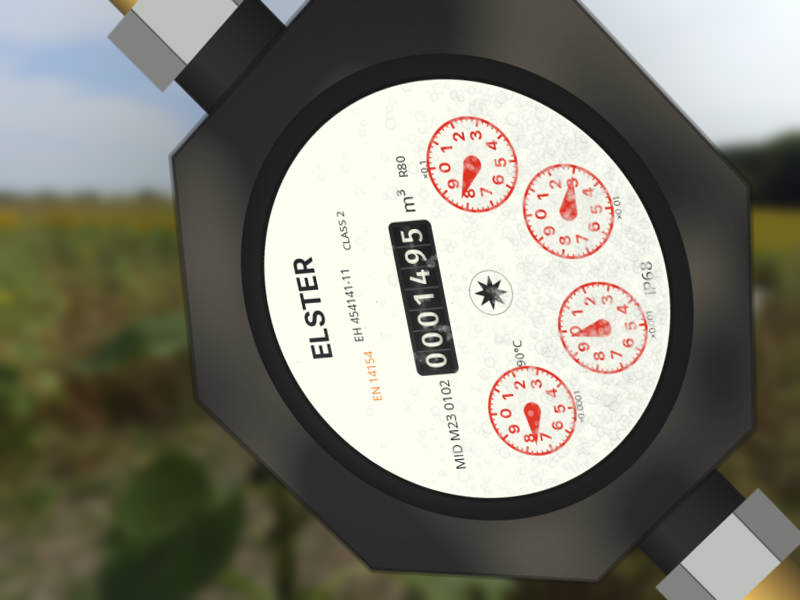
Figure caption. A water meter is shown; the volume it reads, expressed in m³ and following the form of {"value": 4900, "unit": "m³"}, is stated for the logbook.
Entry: {"value": 1495.8297, "unit": "m³"}
